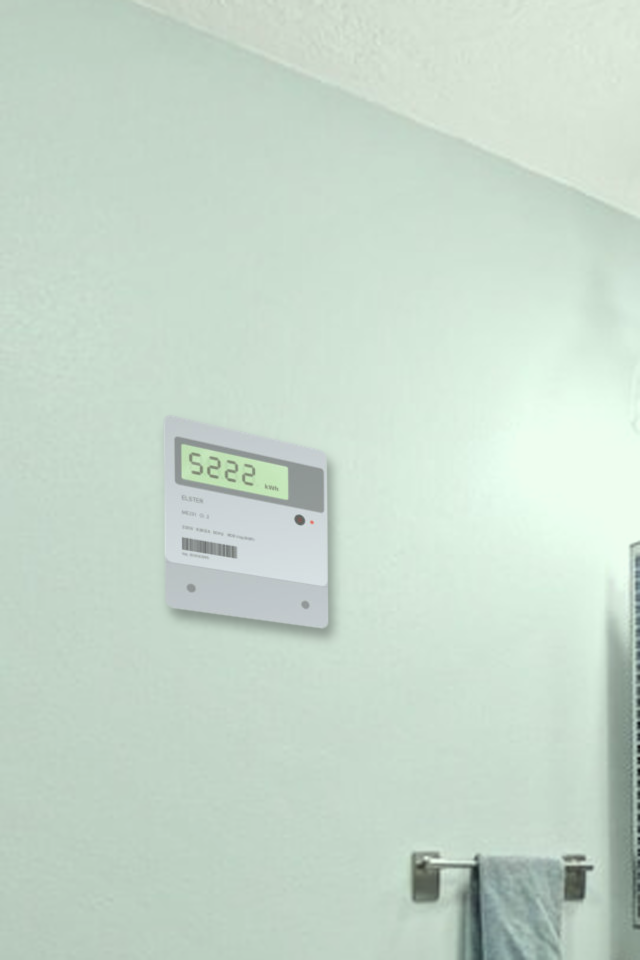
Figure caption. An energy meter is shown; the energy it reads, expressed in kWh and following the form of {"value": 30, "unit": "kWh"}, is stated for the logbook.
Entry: {"value": 5222, "unit": "kWh"}
